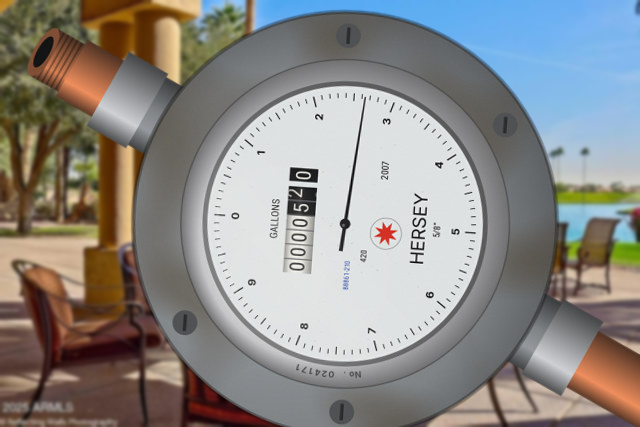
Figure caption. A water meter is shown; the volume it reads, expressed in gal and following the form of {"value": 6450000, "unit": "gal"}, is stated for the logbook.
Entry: {"value": 522.6, "unit": "gal"}
